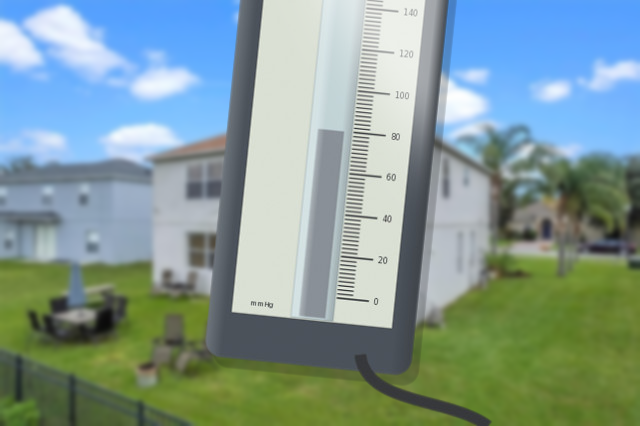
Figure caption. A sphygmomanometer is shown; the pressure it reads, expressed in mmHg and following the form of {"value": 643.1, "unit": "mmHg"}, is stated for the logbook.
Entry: {"value": 80, "unit": "mmHg"}
